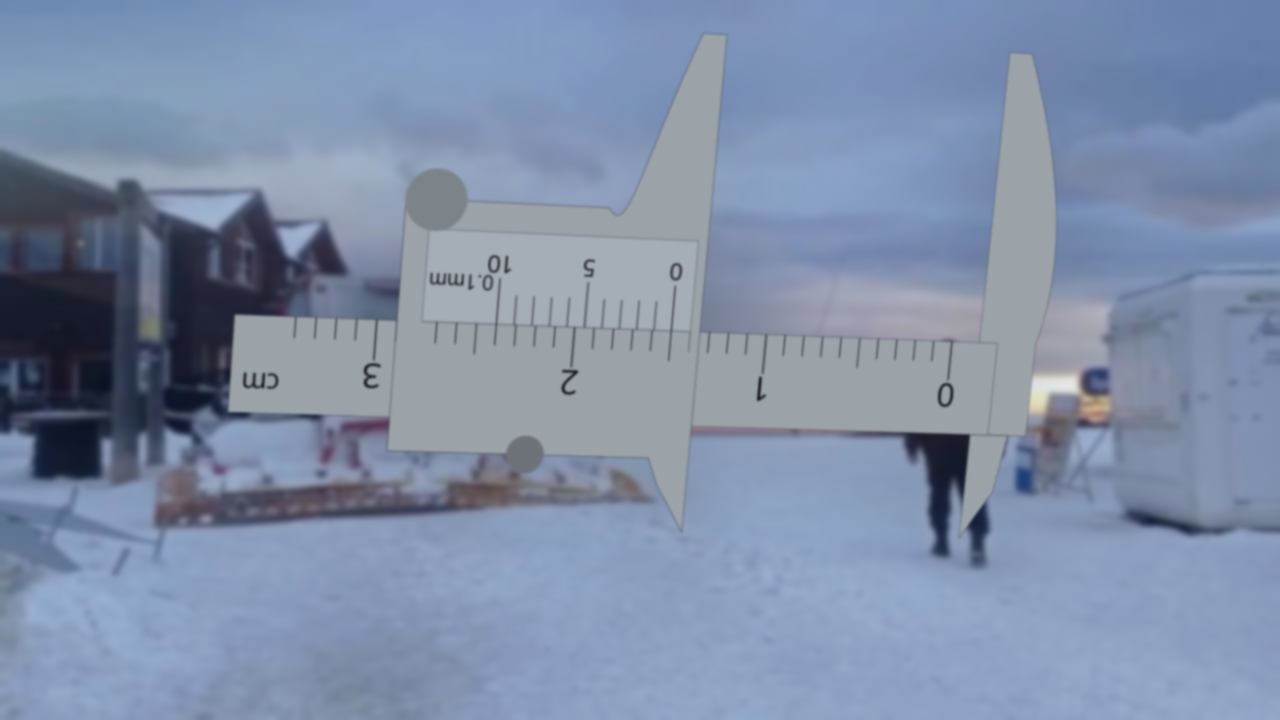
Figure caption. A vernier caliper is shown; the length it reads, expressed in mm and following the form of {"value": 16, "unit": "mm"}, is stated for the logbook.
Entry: {"value": 15.0, "unit": "mm"}
